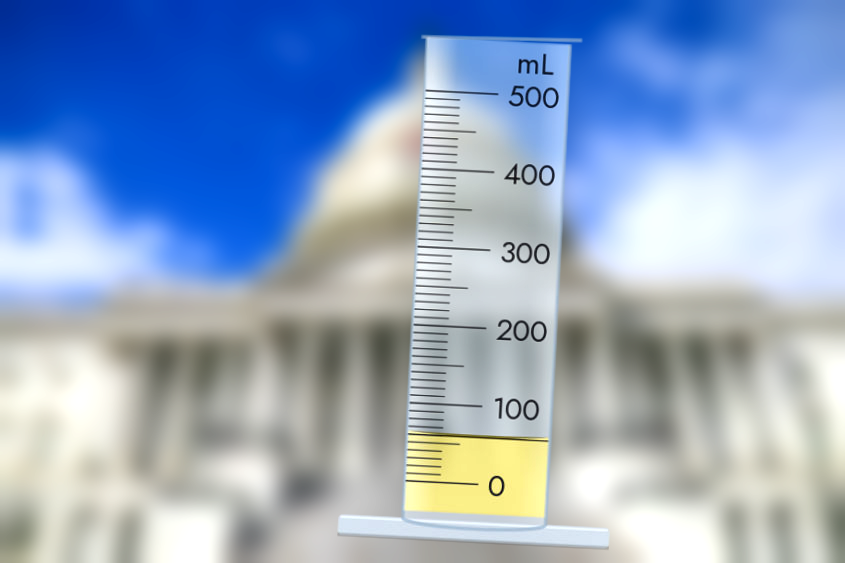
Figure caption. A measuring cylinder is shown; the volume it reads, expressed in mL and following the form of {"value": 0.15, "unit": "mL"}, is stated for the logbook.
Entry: {"value": 60, "unit": "mL"}
